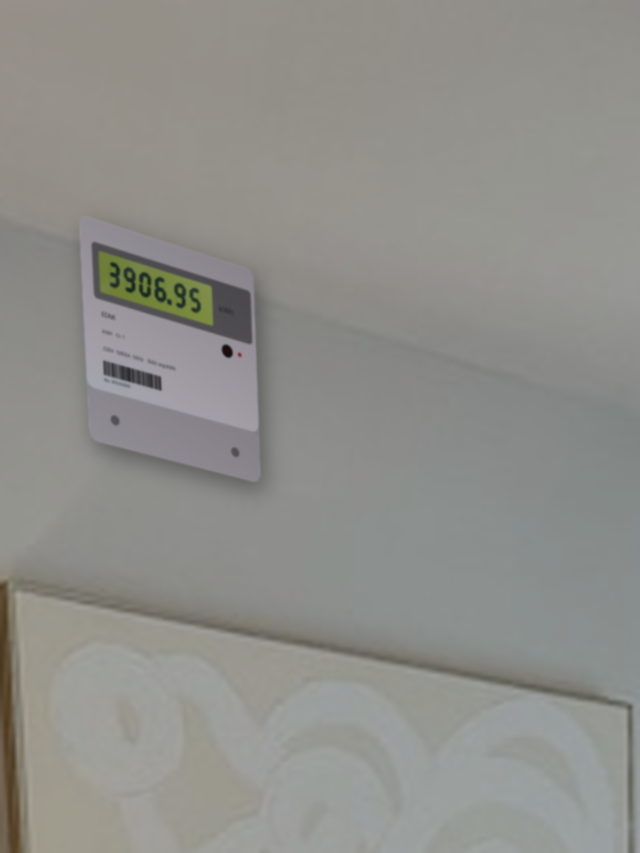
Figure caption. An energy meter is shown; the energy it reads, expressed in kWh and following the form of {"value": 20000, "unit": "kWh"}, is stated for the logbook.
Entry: {"value": 3906.95, "unit": "kWh"}
